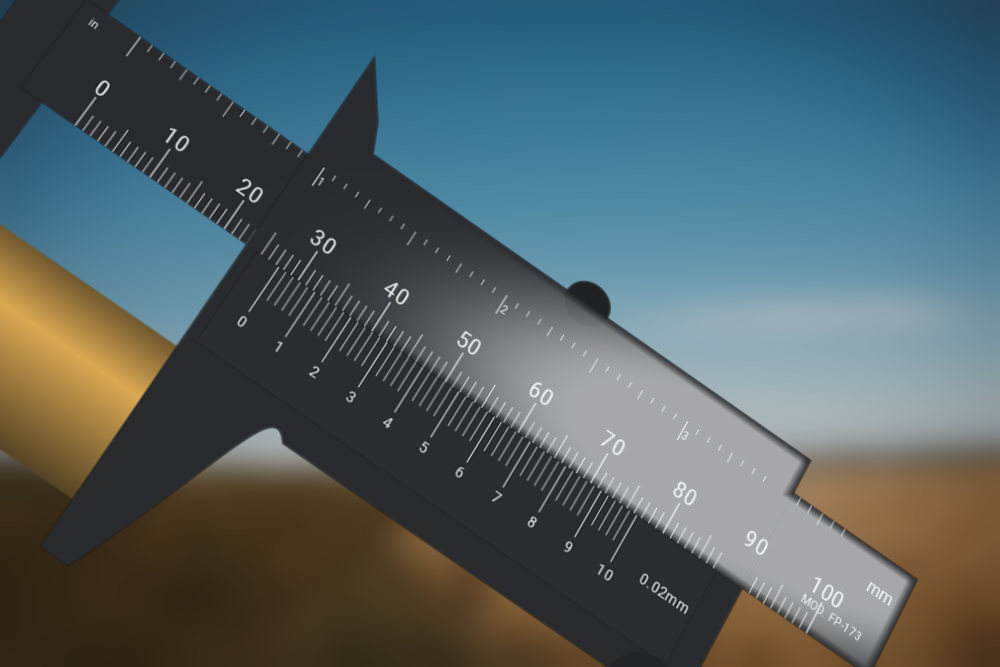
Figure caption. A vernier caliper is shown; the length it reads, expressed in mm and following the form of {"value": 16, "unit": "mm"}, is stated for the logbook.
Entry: {"value": 27.4, "unit": "mm"}
